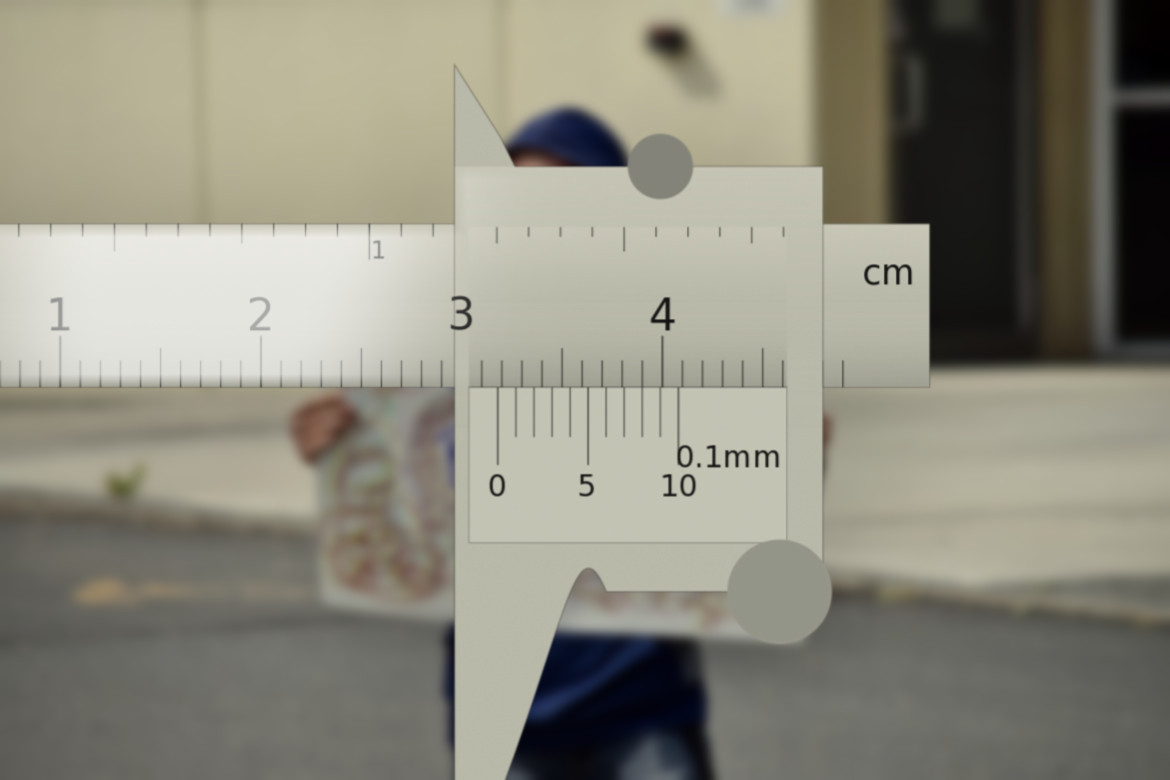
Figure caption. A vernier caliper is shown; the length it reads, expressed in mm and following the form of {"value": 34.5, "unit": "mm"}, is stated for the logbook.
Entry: {"value": 31.8, "unit": "mm"}
